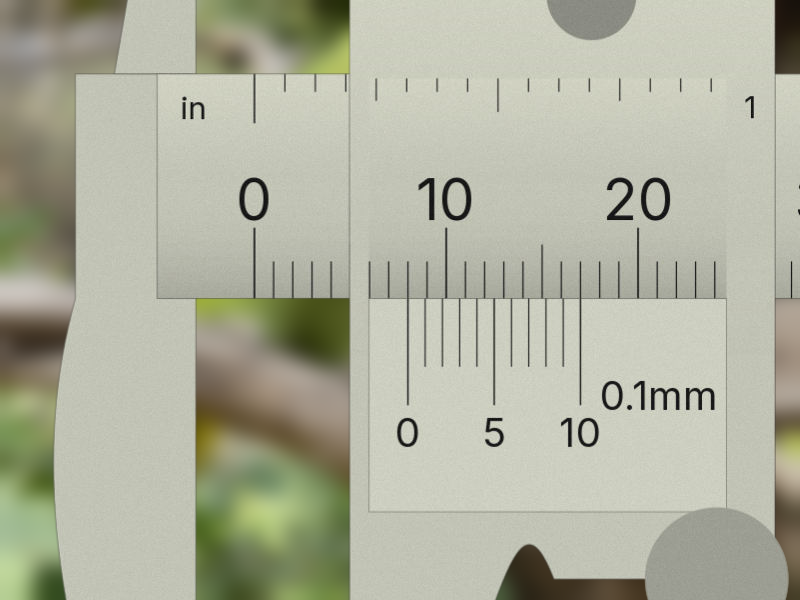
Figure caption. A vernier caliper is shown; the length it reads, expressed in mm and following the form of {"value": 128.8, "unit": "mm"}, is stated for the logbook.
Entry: {"value": 8.0, "unit": "mm"}
